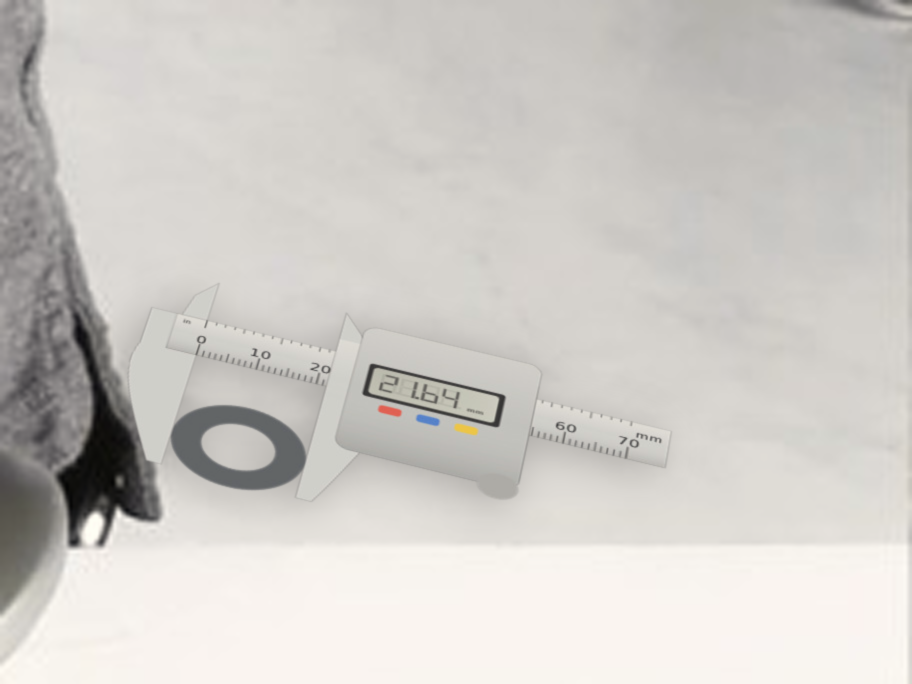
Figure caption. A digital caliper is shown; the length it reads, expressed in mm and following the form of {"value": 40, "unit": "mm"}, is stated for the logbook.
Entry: {"value": 21.64, "unit": "mm"}
